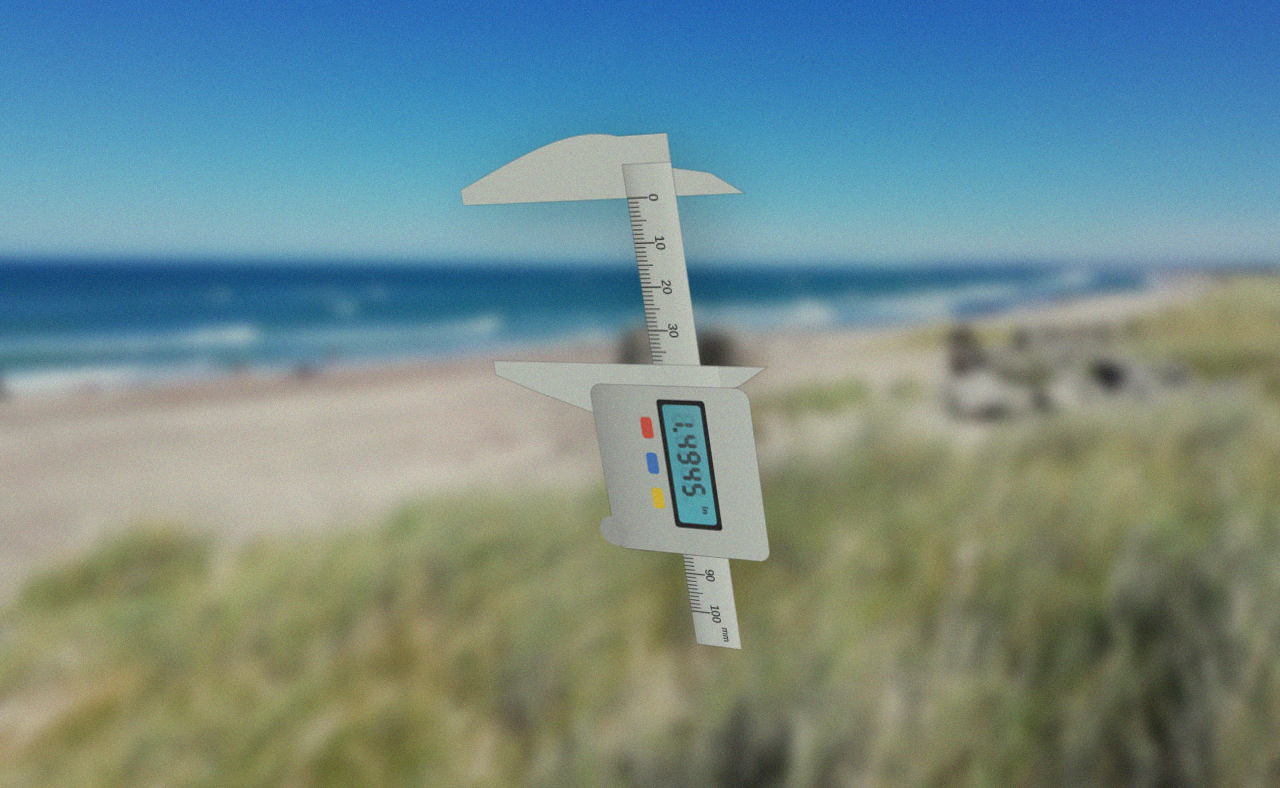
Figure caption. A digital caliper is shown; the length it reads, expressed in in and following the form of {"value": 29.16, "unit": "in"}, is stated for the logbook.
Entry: {"value": 1.4945, "unit": "in"}
